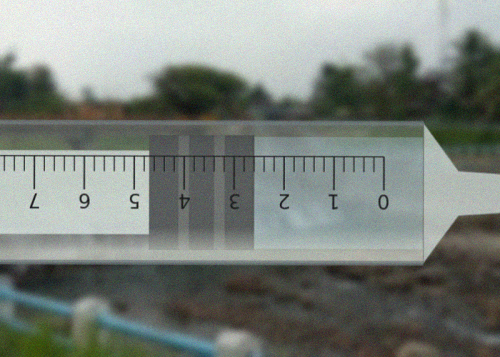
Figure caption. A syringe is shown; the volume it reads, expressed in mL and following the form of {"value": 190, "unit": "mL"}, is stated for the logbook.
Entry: {"value": 2.6, "unit": "mL"}
